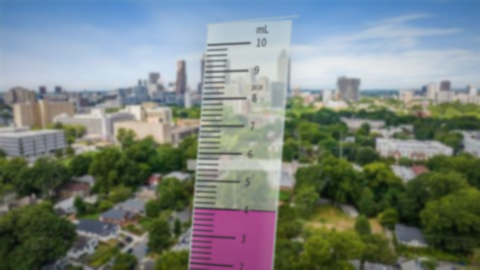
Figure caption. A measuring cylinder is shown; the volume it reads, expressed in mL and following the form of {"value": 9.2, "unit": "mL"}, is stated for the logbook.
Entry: {"value": 4, "unit": "mL"}
